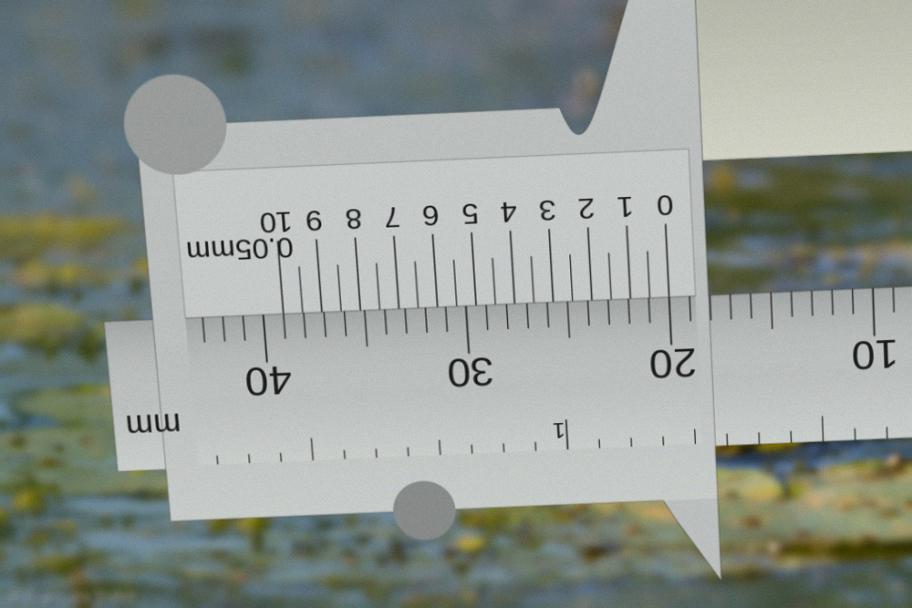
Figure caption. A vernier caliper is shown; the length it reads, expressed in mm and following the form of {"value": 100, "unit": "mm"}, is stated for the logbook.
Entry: {"value": 20.0, "unit": "mm"}
